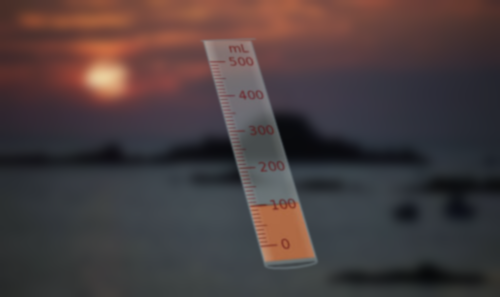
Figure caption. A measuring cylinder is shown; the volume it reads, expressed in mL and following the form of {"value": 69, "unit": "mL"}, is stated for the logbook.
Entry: {"value": 100, "unit": "mL"}
